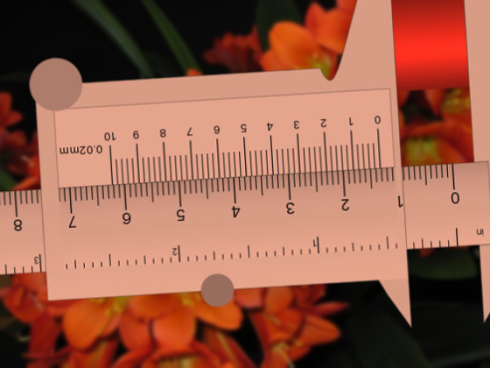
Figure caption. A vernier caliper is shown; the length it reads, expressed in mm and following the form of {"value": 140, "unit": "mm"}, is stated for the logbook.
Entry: {"value": 13.2, "unit": "mm"}
